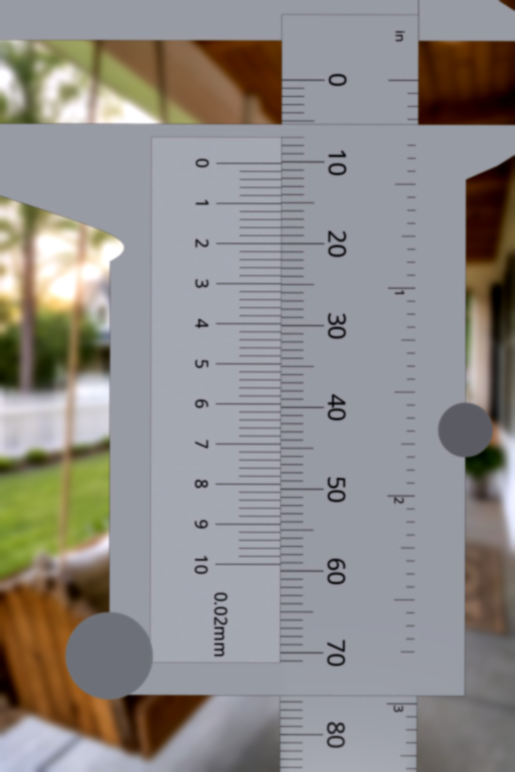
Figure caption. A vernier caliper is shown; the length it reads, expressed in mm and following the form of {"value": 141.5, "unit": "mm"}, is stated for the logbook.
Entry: {"value": 10.2, "unit": "mm"}
